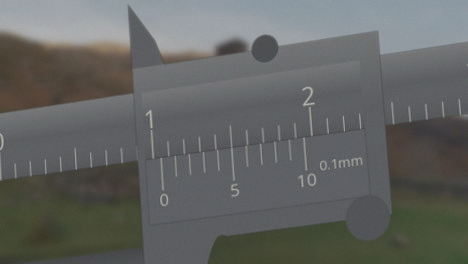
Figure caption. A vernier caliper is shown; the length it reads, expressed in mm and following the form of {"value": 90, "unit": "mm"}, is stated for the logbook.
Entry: {"value": 10.5, "unit": "mm"}
